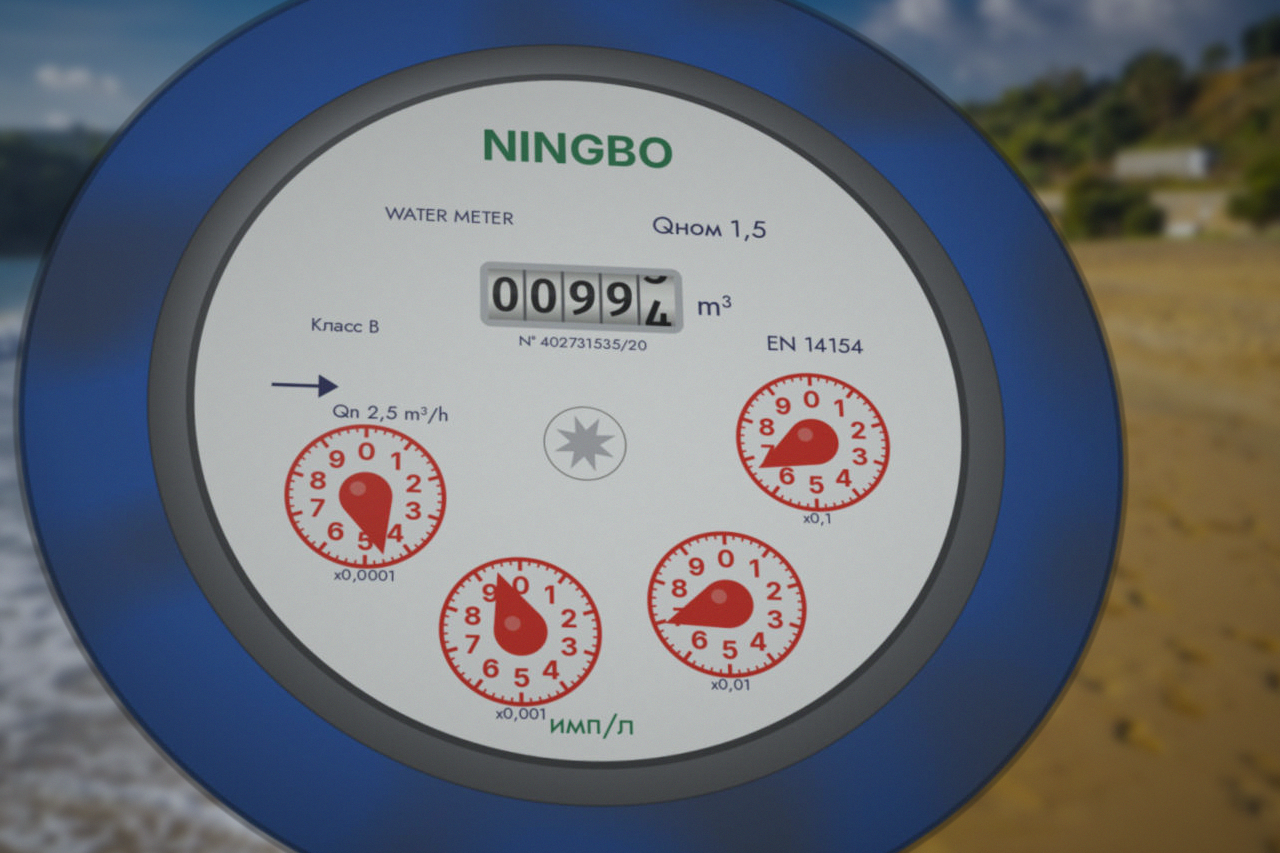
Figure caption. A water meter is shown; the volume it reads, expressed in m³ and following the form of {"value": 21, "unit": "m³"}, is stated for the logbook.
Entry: {"value": 993.6694, "unit": "m³"}
